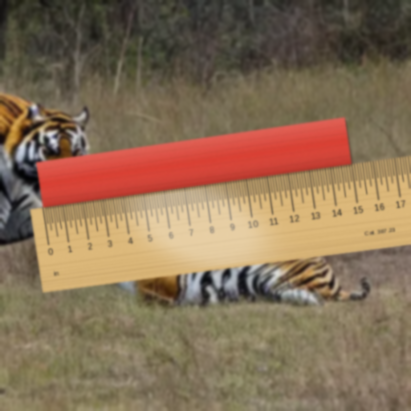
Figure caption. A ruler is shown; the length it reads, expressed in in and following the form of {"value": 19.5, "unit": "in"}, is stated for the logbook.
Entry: {"value": 15, "unit": "in"}
